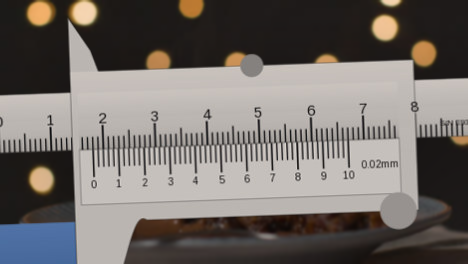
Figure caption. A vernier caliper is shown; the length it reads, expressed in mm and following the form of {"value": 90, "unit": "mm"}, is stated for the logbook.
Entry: {"value": 18.0, "unit": "mm"}
